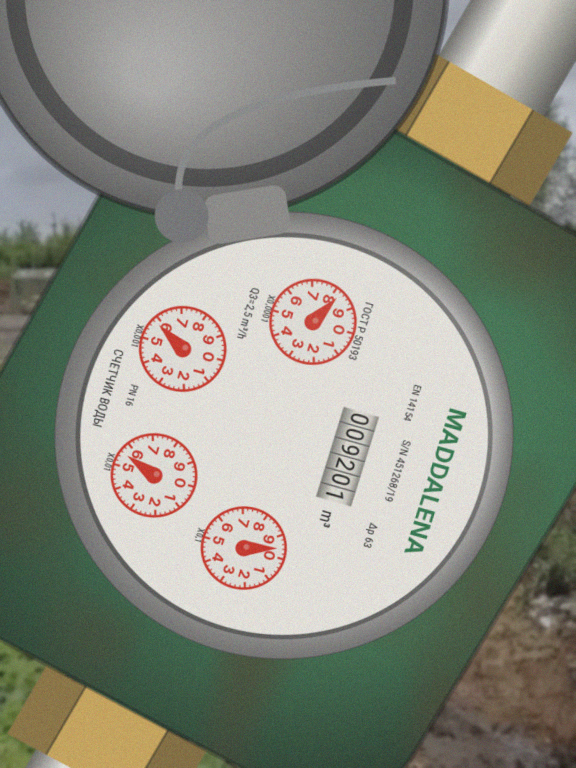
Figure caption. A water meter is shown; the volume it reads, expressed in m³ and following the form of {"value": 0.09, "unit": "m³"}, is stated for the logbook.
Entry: {"value": 9200.9558, "unit": "m³"}
